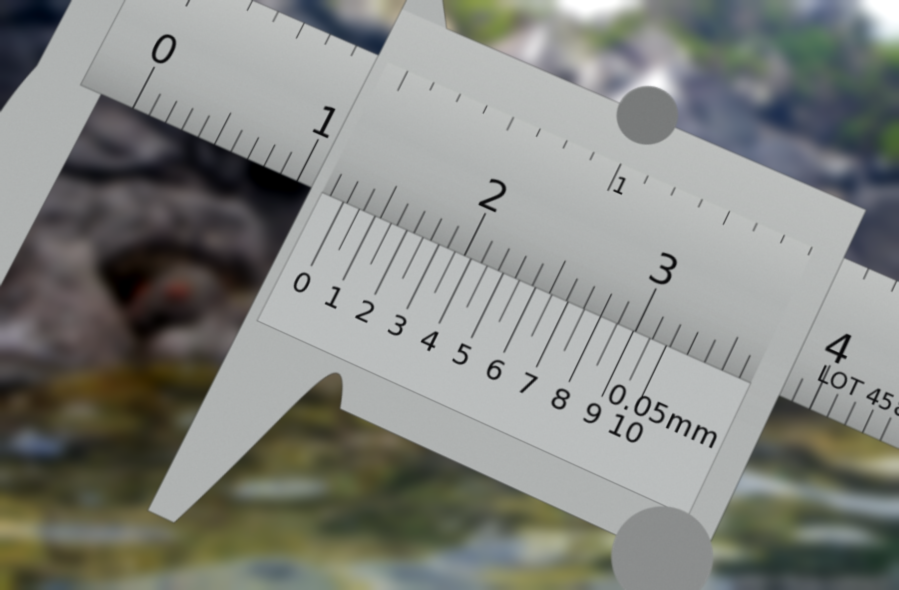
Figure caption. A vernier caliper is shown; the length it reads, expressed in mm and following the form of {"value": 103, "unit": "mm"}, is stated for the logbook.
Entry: {"value": 12.8, "unit": "mm"}
